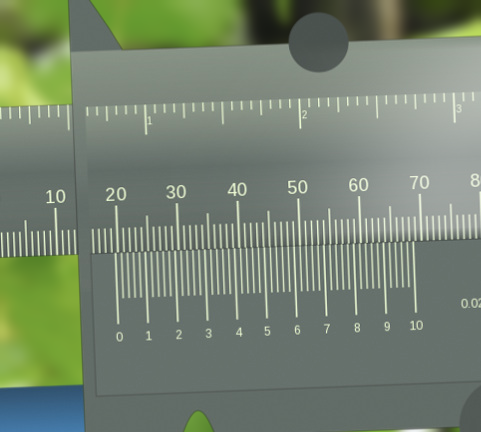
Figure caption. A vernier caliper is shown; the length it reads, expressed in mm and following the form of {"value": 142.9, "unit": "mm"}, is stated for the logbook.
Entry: {"value": 19.6, "unit": "mm"}
